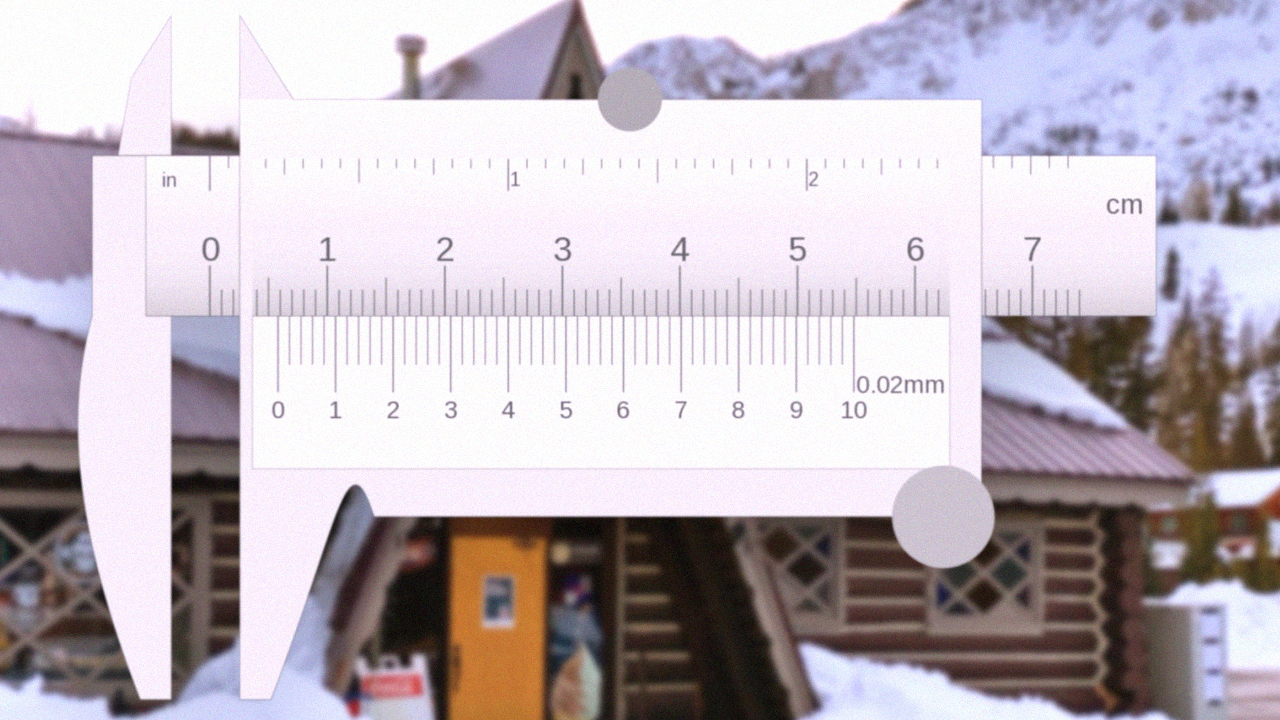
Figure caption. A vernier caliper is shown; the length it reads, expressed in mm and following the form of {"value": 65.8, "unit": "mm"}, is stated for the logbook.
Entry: {"value": 5.8, "unit": "mm"}
